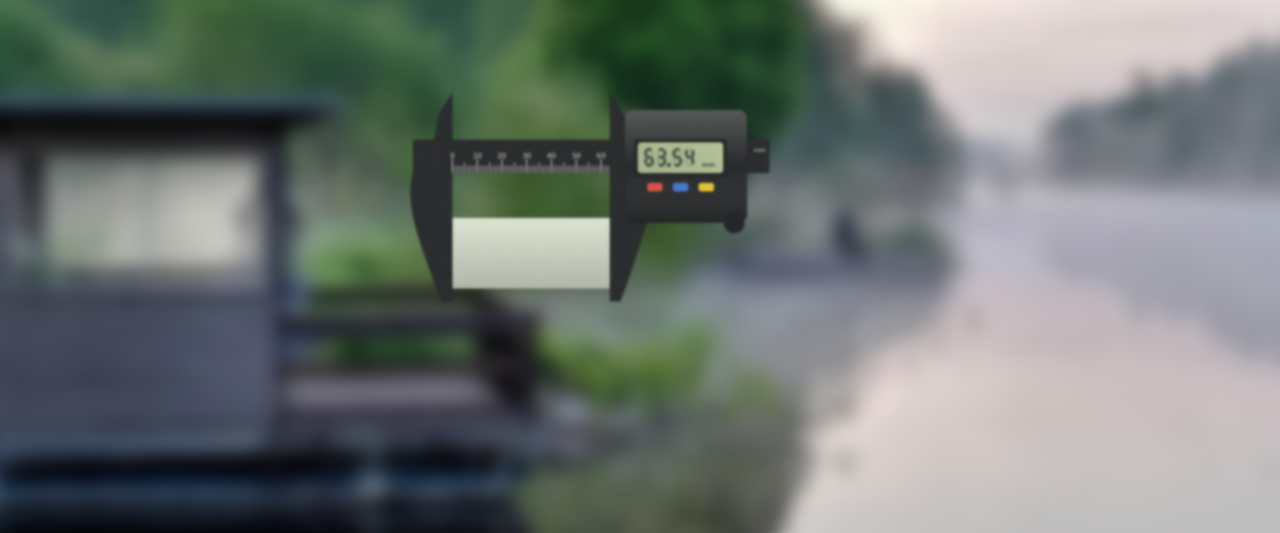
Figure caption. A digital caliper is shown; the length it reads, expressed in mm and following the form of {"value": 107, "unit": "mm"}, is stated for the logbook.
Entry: {"value": 63.54, "unit": "mm"}
